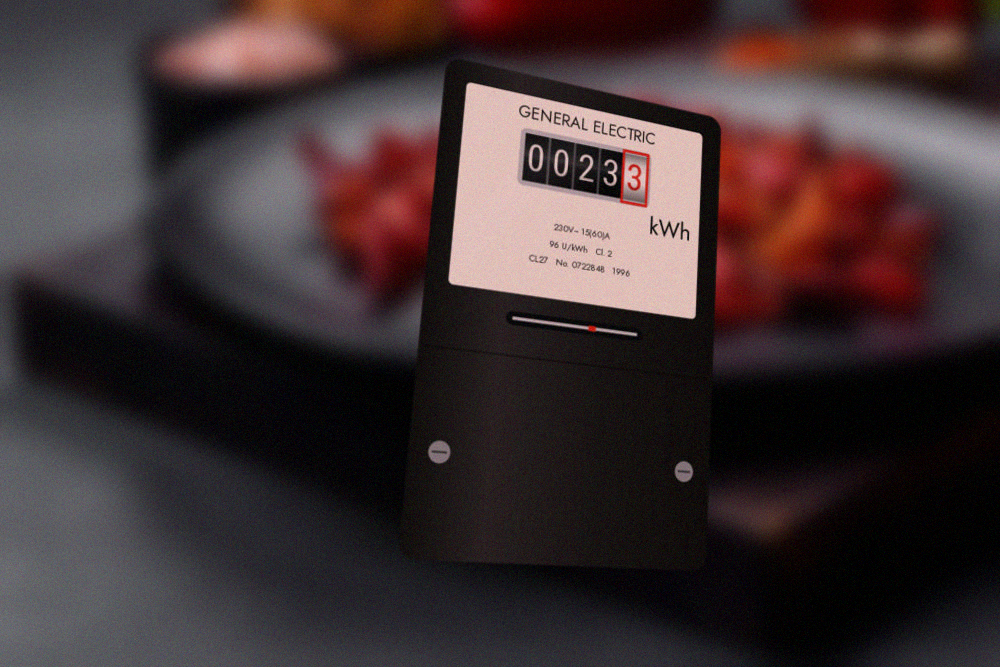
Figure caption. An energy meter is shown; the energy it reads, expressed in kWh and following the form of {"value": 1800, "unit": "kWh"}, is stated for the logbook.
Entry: {"value": 23.3, "unit": "kWh"}
